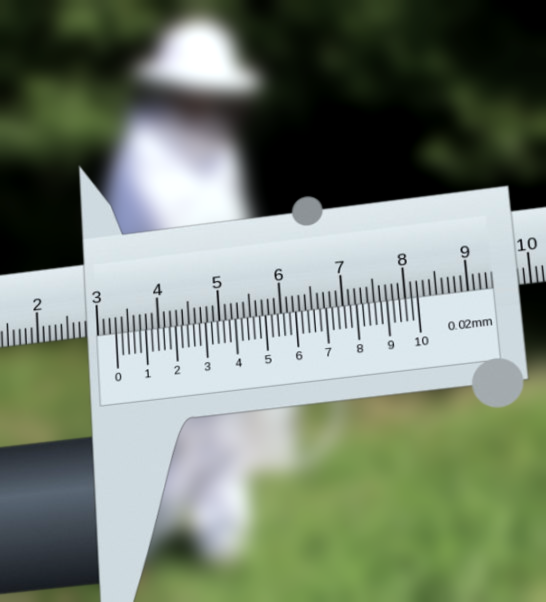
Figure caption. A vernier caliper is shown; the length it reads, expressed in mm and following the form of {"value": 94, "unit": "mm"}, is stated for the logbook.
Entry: {"value": 33.0, "unit": "mm"}
